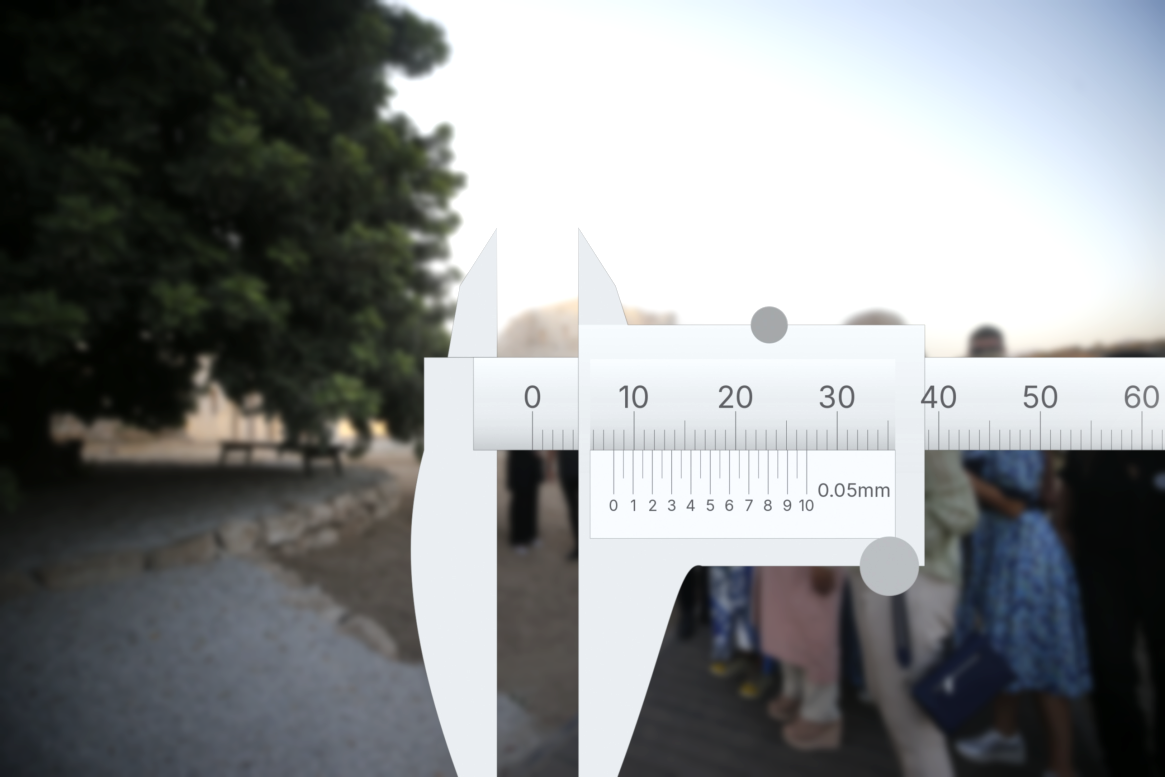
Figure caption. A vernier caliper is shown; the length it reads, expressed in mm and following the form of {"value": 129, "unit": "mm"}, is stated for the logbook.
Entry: {"value": 8.0, "unit": "mm"}
